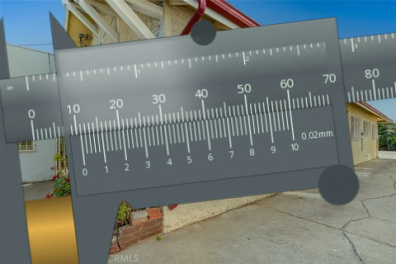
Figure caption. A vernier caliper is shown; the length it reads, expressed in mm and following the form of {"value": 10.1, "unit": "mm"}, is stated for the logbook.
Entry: {"value": 11.0, "unit": "mm"}
